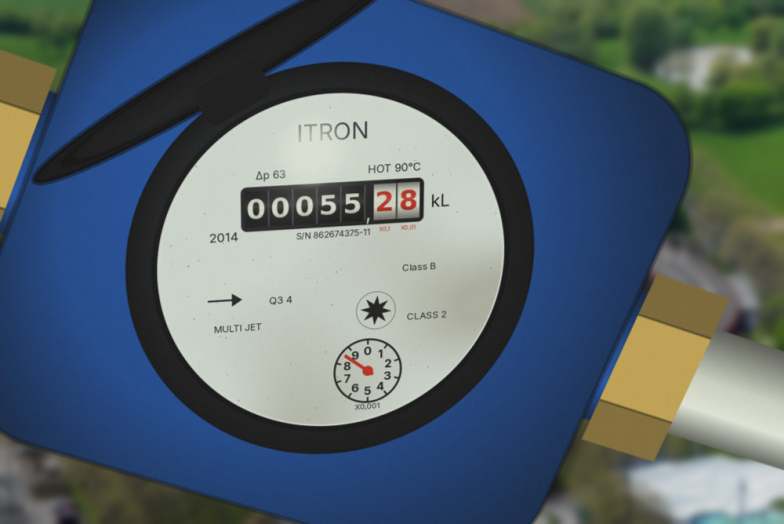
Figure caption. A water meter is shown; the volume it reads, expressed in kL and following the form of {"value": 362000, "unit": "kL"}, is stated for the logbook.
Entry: {"value": 55.288, "unit": "kL"}
